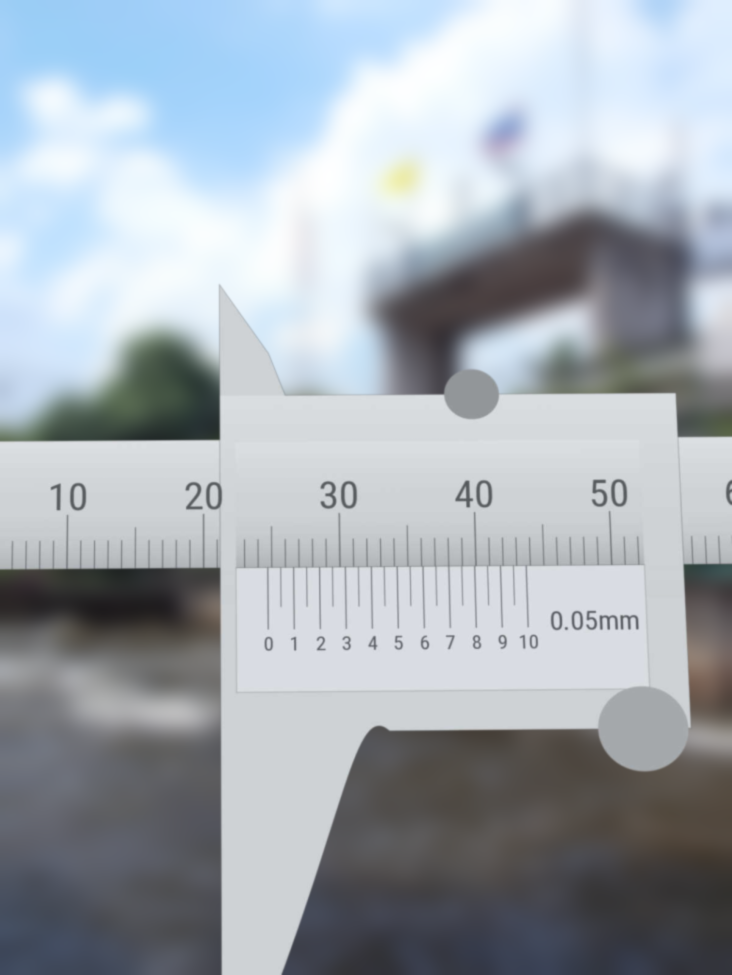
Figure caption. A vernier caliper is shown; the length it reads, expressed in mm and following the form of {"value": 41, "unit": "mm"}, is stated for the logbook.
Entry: {"value": 24.7, "unit": "mm"}
